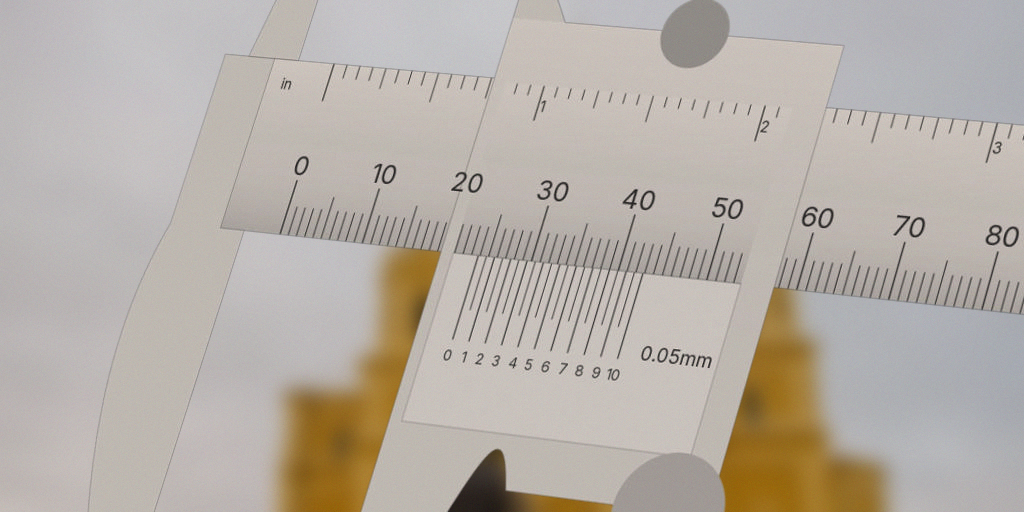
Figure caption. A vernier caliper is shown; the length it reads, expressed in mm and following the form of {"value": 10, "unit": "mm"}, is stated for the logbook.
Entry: {"value": 23.8, "unit": "mm"}
